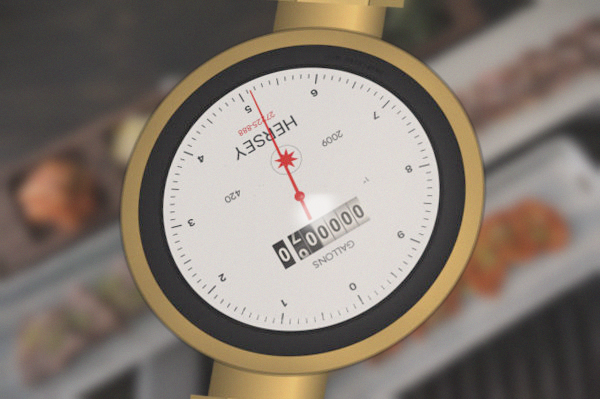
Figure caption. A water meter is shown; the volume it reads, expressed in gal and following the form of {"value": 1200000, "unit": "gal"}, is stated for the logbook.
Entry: {"value": 65.1, "unit": "gal"}
